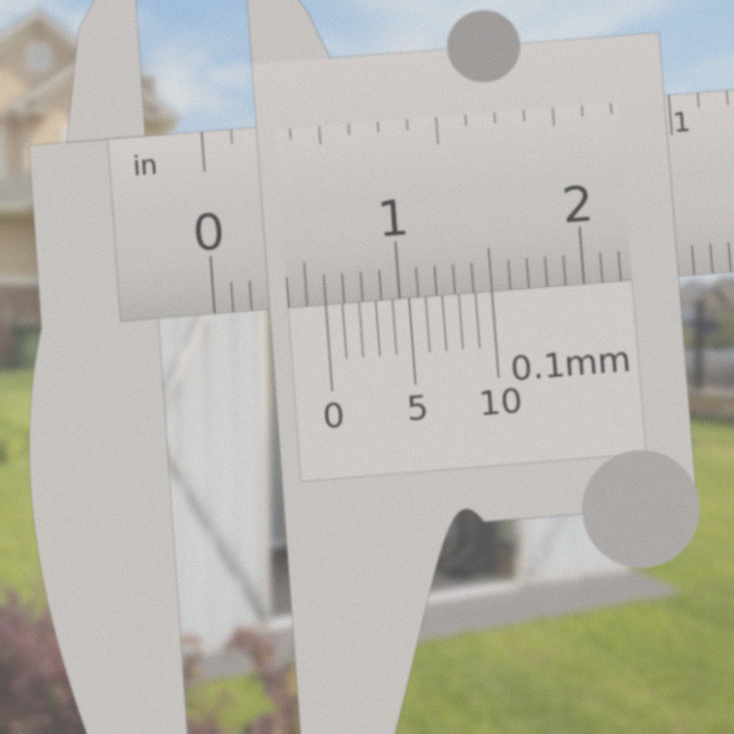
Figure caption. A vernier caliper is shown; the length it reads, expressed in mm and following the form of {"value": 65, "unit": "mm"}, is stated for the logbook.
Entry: {"value": 6.0, "unit": "mm"}
